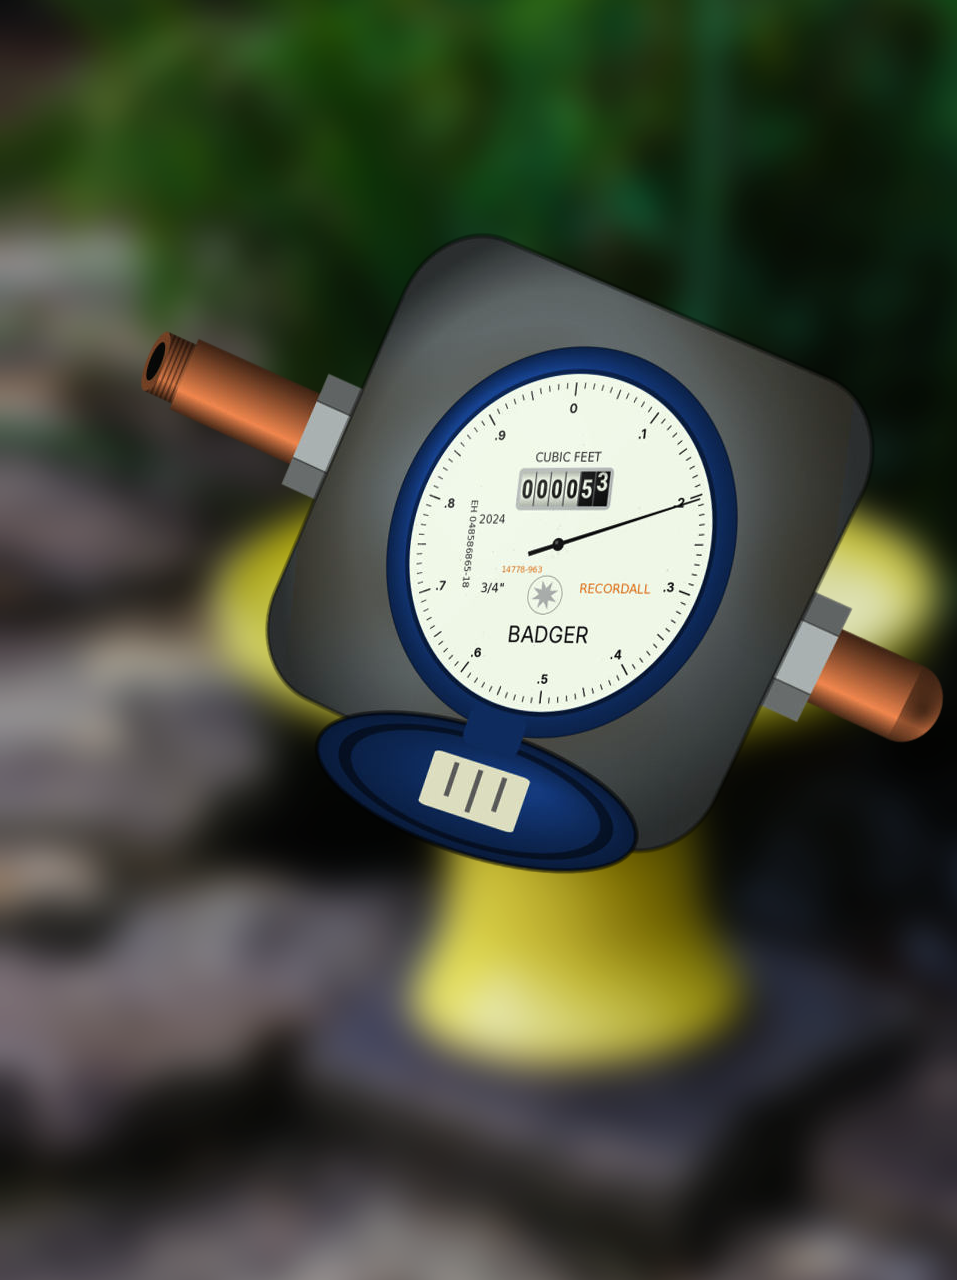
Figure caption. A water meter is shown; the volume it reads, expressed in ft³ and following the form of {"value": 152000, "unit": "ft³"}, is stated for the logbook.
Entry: {"value": 53.20, "unit": "ft³"}
